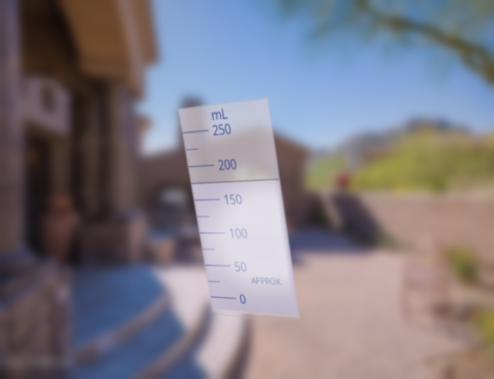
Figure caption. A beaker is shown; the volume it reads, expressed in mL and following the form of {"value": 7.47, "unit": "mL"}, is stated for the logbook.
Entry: {"value": 175, "unit": "mL"}
